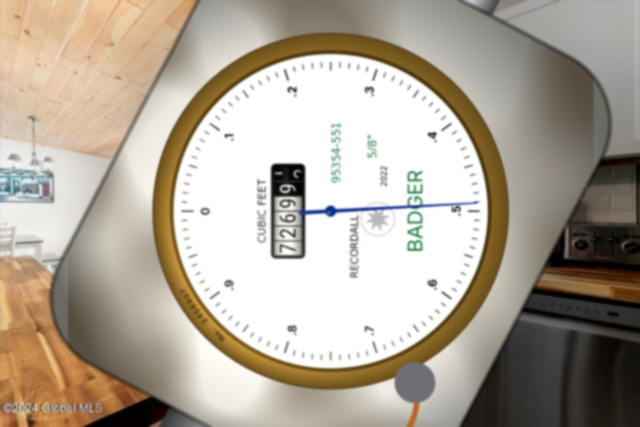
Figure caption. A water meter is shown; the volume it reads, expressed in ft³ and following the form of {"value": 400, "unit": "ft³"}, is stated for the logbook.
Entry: {"value": 726991.49, "unit": "ft³"}
